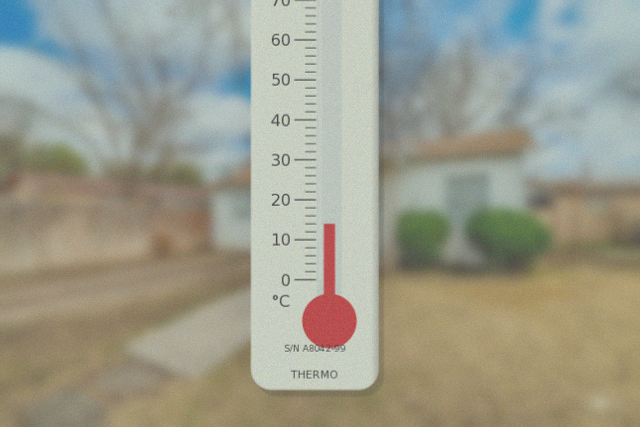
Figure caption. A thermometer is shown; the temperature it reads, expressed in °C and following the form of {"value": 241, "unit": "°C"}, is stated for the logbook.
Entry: {"value": 14, "unit": "°C"}
